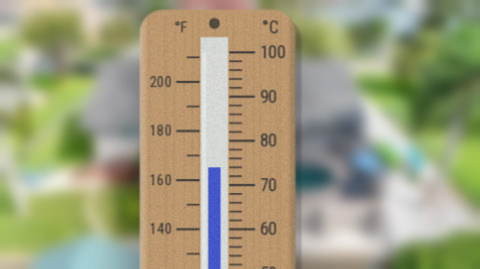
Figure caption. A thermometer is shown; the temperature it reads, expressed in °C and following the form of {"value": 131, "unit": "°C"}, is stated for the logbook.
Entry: {"value": 74, "unit": "°C"}
